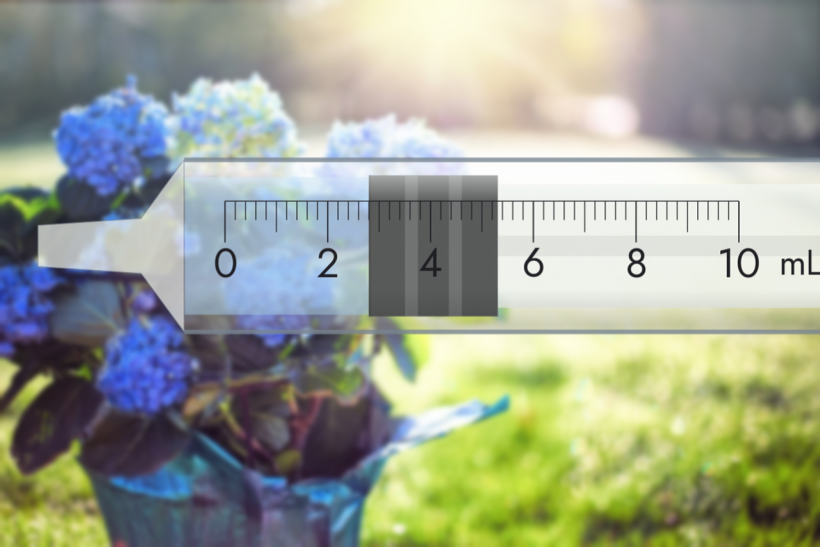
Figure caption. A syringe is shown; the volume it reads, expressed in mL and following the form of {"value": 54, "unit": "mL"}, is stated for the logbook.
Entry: {"value": 2.8, "unit": "mL"}
